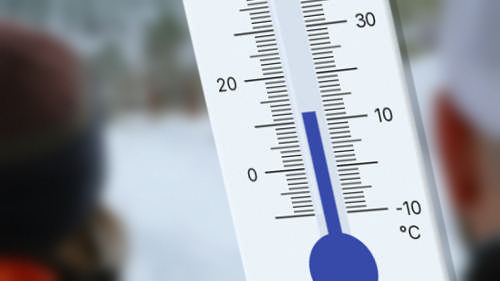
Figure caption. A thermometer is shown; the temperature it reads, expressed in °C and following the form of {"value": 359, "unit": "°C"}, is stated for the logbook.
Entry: {"value": 12, "unit": "°C"}
